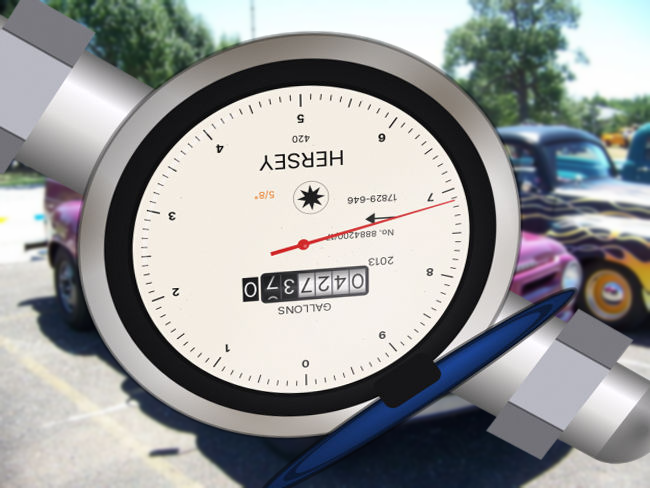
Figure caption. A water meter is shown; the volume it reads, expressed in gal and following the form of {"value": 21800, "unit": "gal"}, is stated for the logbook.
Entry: {"value": 427367.1, "unit": "gal"}
